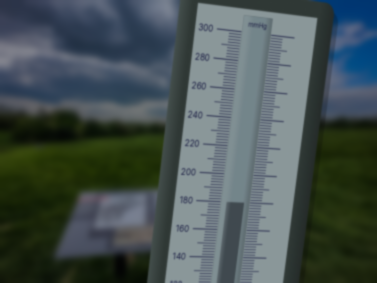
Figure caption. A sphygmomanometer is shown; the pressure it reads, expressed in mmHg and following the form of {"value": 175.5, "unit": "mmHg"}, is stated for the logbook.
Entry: {"value": 180, "unit": "mmHg"}
